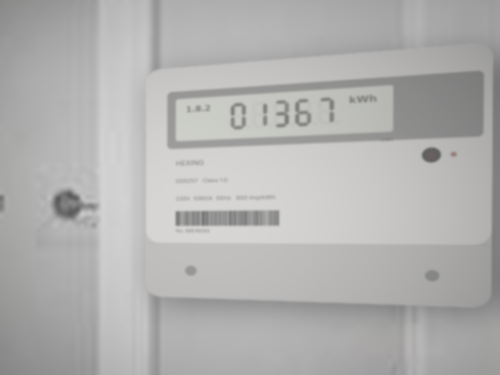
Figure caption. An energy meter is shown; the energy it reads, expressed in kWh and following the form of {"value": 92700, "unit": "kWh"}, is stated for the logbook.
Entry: {"value": 1367, "unit": "kWh"}
